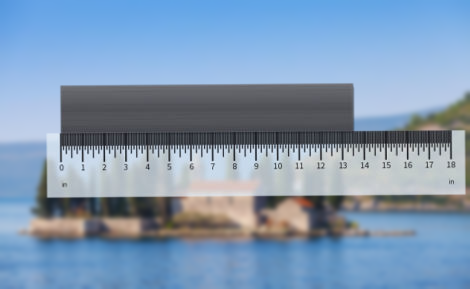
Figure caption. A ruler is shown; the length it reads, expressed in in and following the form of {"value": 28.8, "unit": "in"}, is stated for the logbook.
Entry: {"value": 13.5, "unit": "in"}
